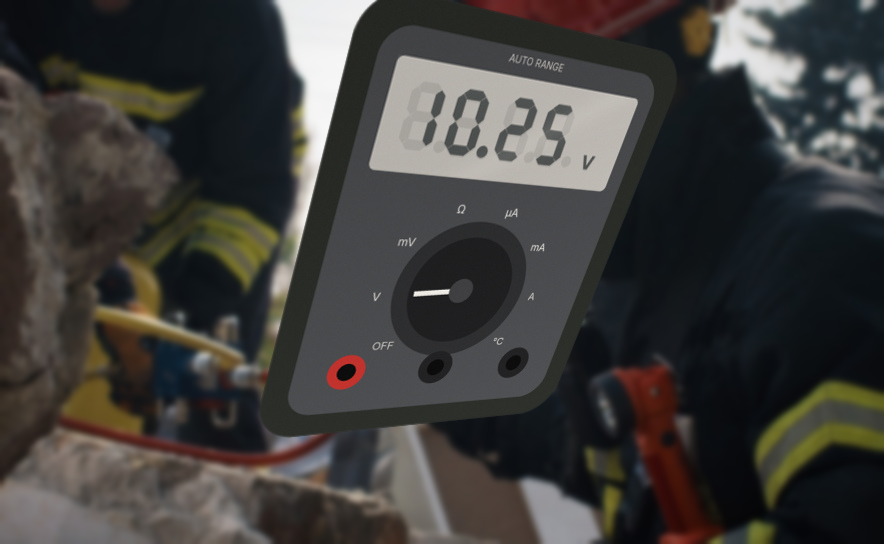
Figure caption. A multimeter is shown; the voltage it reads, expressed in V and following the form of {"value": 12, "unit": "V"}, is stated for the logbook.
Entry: {"value": 10.25, "unit": "V"}
